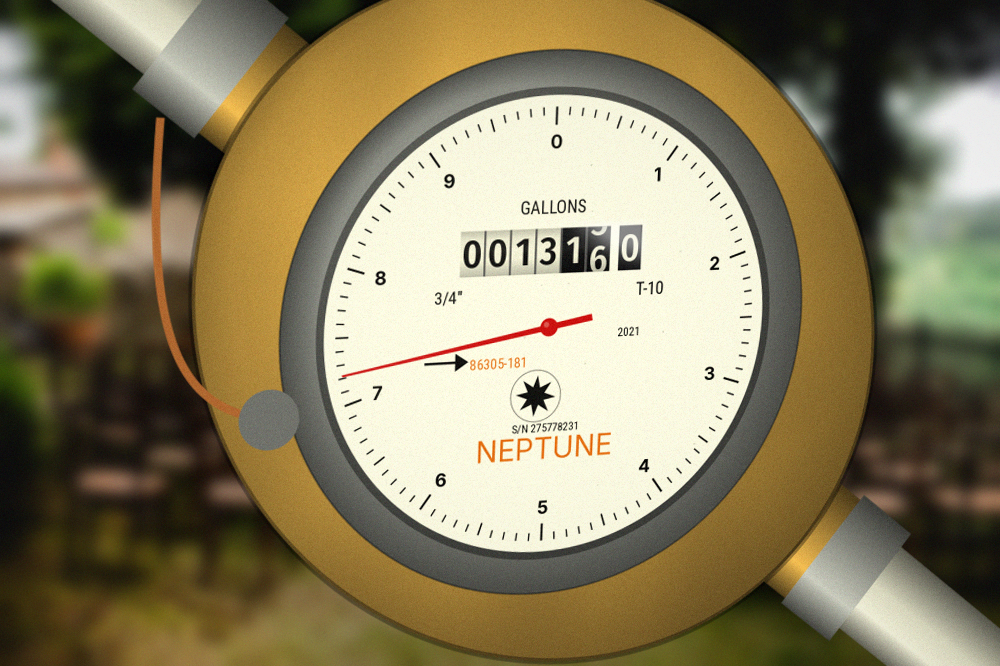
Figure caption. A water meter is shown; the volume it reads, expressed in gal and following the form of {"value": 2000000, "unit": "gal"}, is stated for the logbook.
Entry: {"value": 13157.2, "unit": "gal"}
